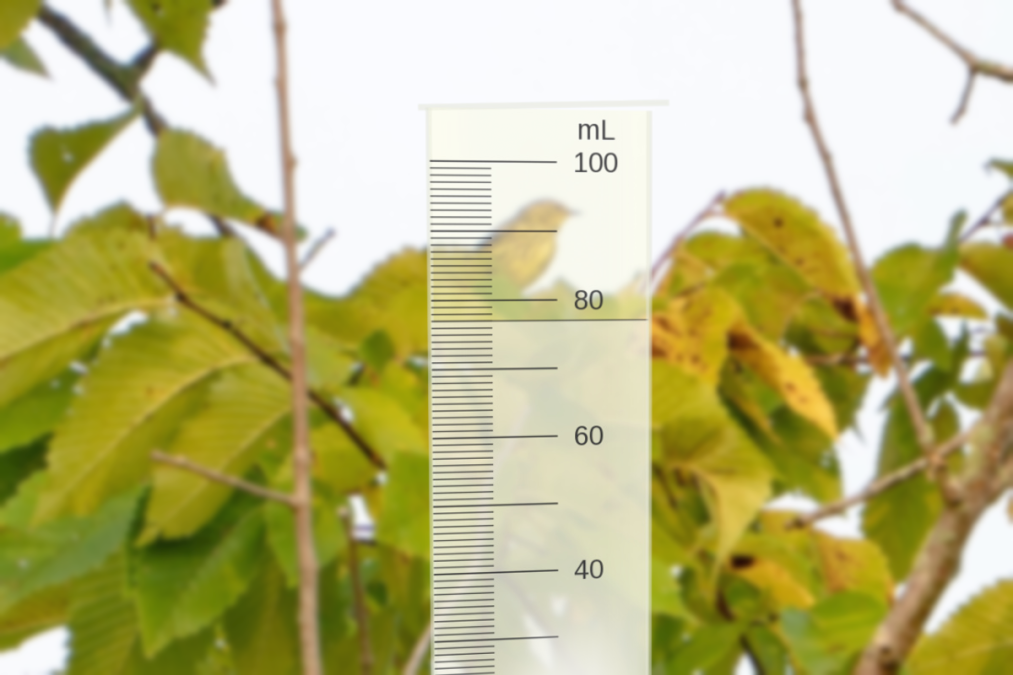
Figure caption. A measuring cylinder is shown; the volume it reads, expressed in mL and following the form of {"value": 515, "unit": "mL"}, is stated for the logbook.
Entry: {"value": 77, "unit": "mL"}
